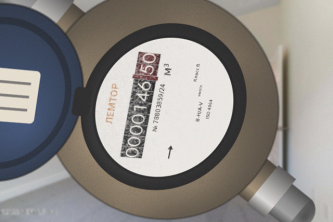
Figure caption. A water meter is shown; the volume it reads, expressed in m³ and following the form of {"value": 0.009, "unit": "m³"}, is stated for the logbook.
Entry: {"value": 146.50, "unit": "m³"}
